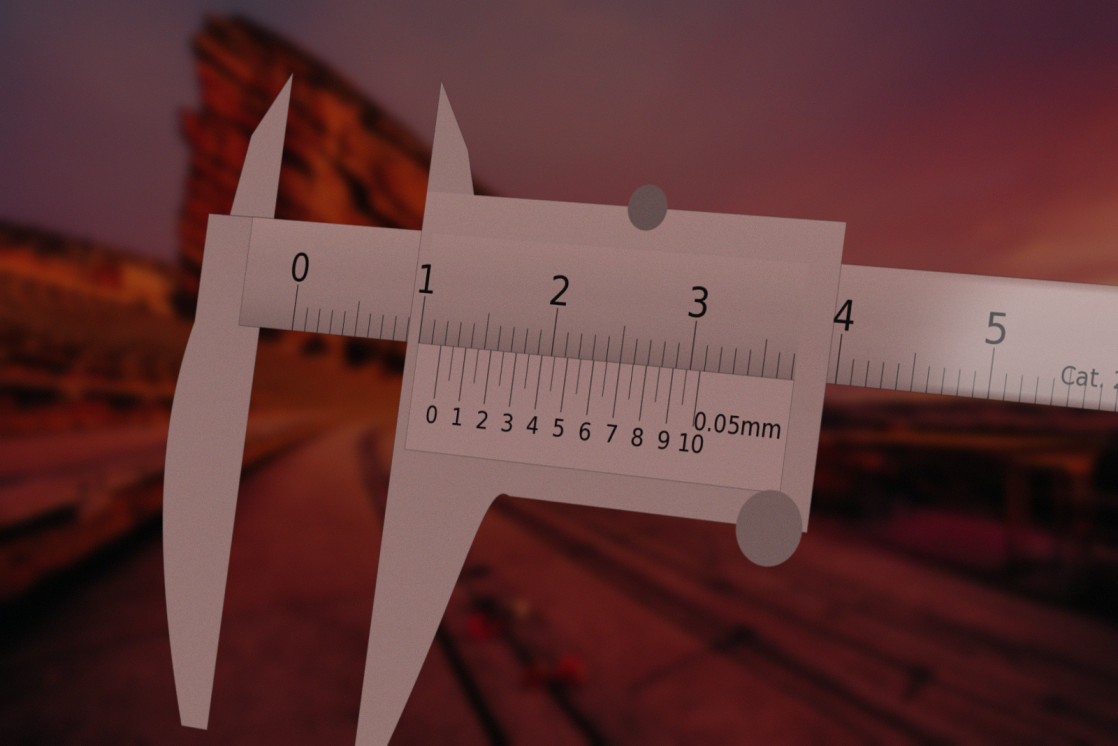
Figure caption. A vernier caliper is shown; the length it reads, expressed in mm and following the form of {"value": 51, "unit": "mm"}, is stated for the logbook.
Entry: {"value": 11.7, "unit": "mm"}
